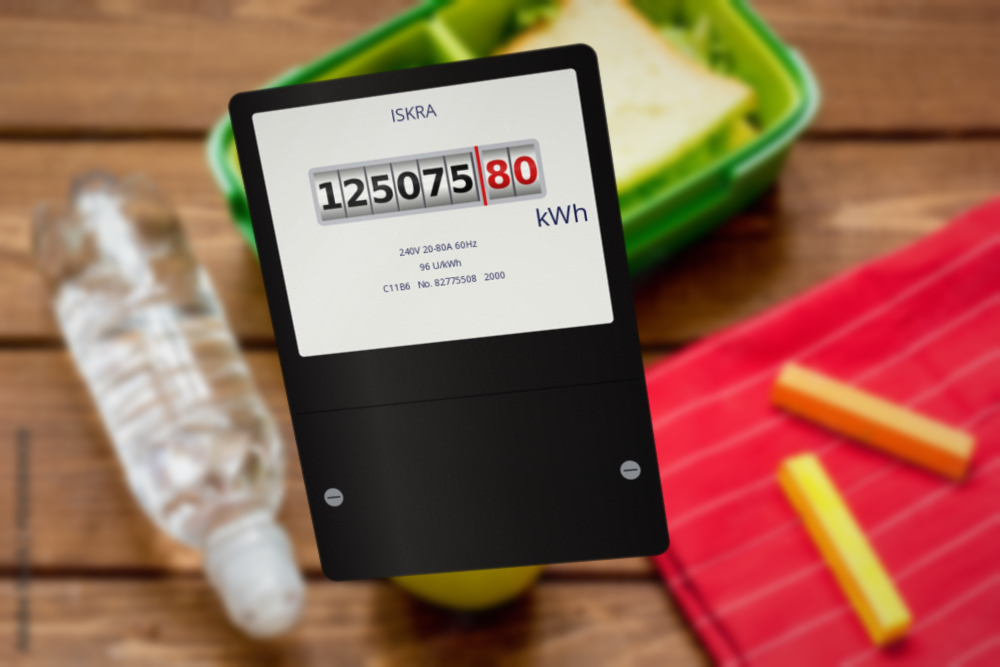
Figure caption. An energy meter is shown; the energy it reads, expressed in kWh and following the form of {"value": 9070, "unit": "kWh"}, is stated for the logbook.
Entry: {"value": 125075.80, "unit": "kWh"}
